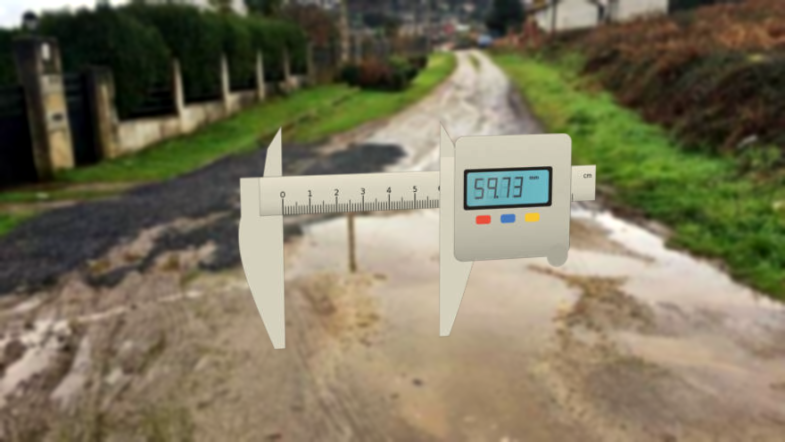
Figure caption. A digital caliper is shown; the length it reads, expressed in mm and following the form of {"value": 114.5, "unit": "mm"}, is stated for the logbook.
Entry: {"value": 59.73, "unit": "mm"}
